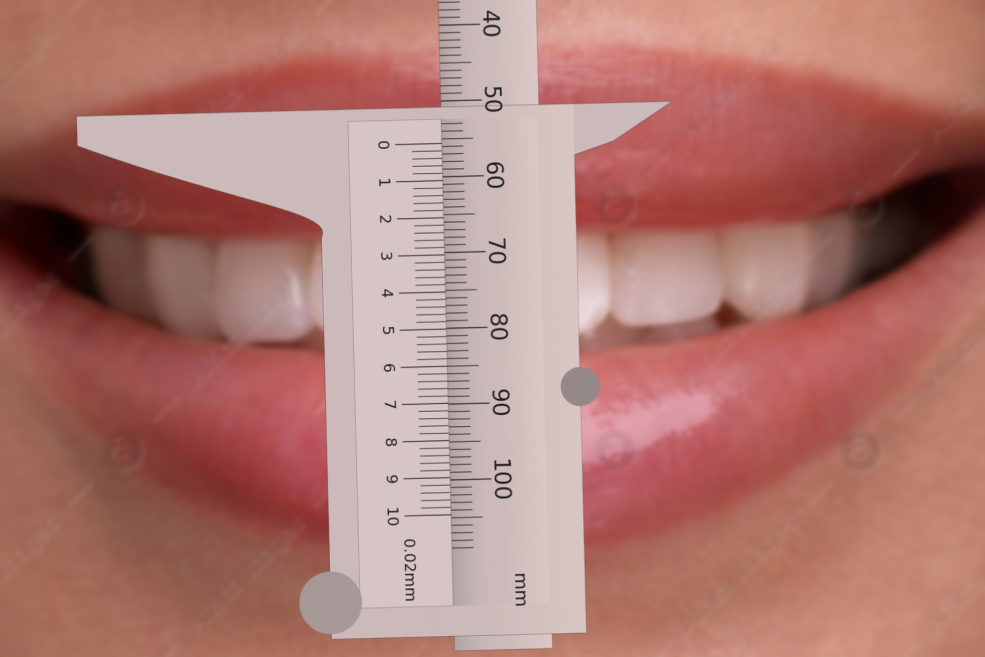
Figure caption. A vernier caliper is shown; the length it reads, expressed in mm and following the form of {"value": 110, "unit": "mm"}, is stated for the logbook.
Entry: {"value": 55.6, "unit": "mm"}
